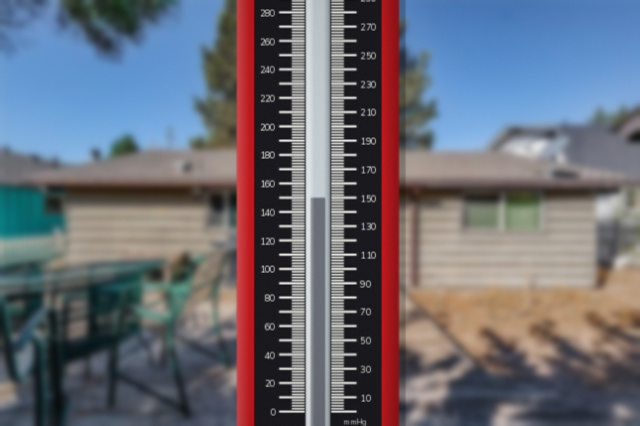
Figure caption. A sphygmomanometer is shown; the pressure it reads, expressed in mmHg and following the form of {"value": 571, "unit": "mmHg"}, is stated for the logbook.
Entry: {"value": 150, "unit": "mmHg"}
